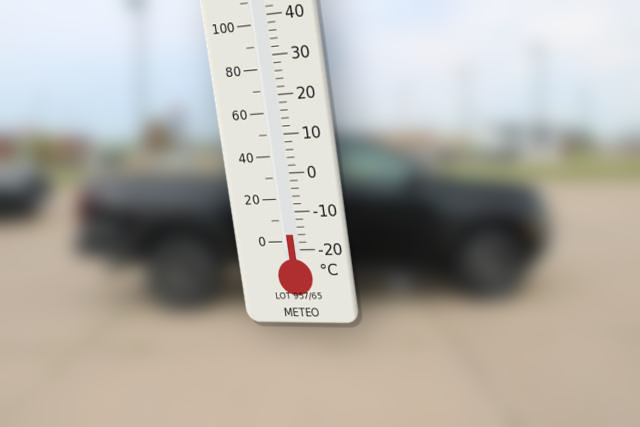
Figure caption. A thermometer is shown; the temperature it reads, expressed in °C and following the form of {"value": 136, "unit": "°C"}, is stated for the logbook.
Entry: {"value": -16, "unit": "°C"}
